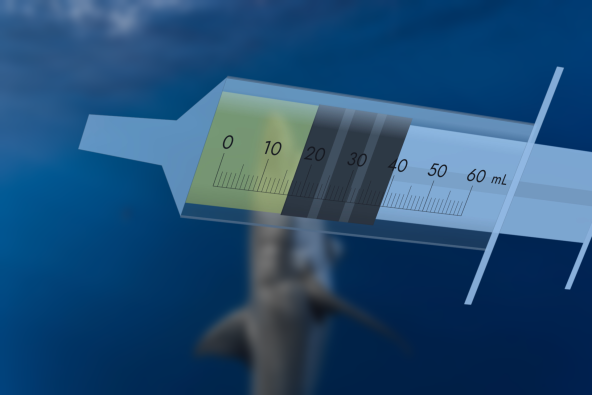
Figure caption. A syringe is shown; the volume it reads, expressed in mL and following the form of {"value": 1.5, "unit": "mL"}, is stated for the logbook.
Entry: {"value": 17, "unit": "mL"}
